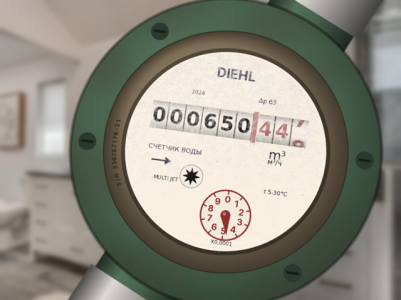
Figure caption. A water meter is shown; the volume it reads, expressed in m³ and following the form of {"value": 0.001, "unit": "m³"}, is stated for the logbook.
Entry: {"value": 650.4474, "unit": "m³"}
